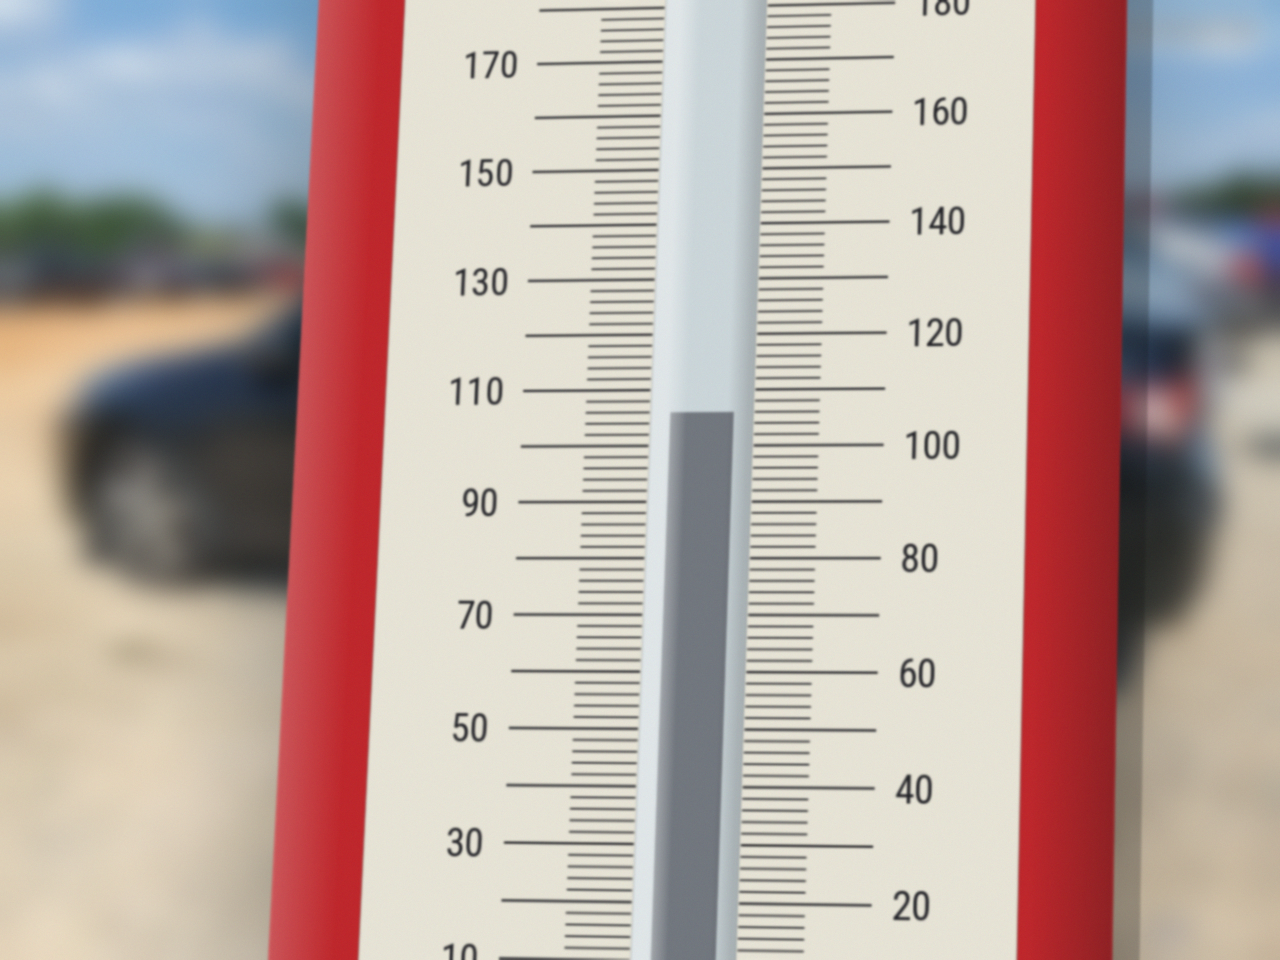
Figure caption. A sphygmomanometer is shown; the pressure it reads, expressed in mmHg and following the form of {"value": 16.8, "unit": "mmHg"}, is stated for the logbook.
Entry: {"value": 106, "unit": "mmHg"}
